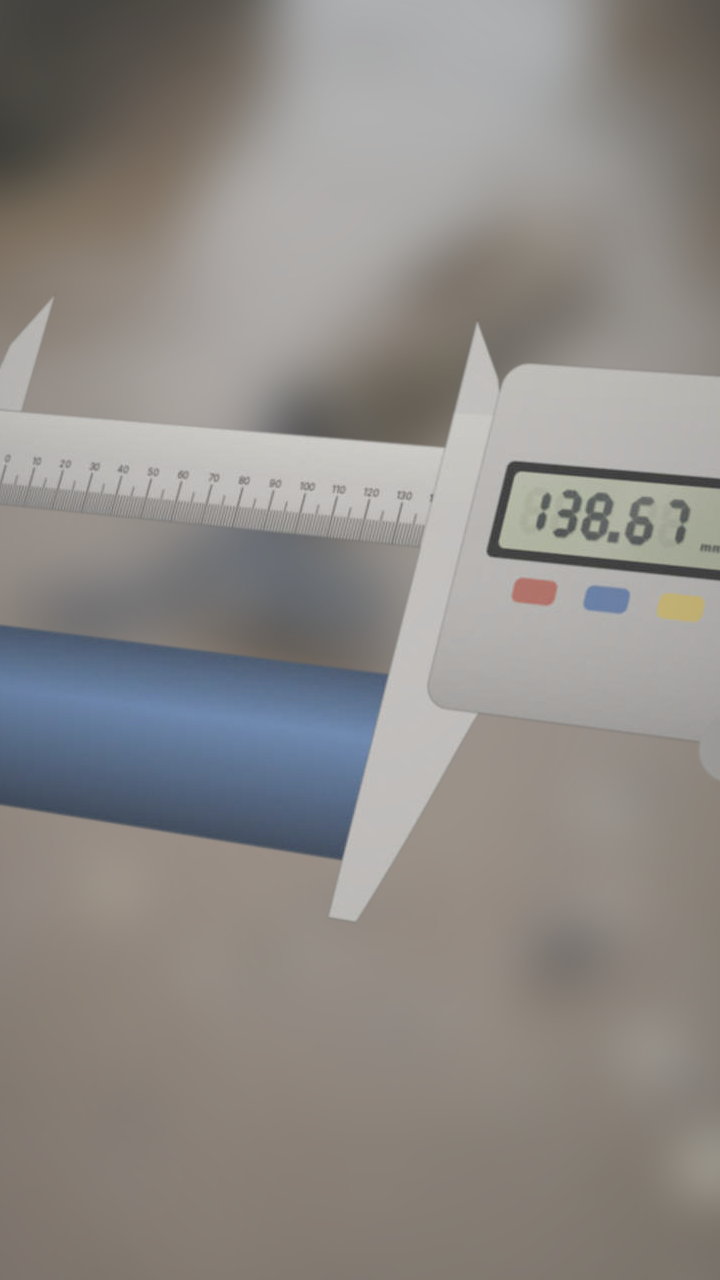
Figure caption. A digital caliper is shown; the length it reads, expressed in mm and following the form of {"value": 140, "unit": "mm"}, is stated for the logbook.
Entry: {"value": 138.67, "unit": "mm"}
